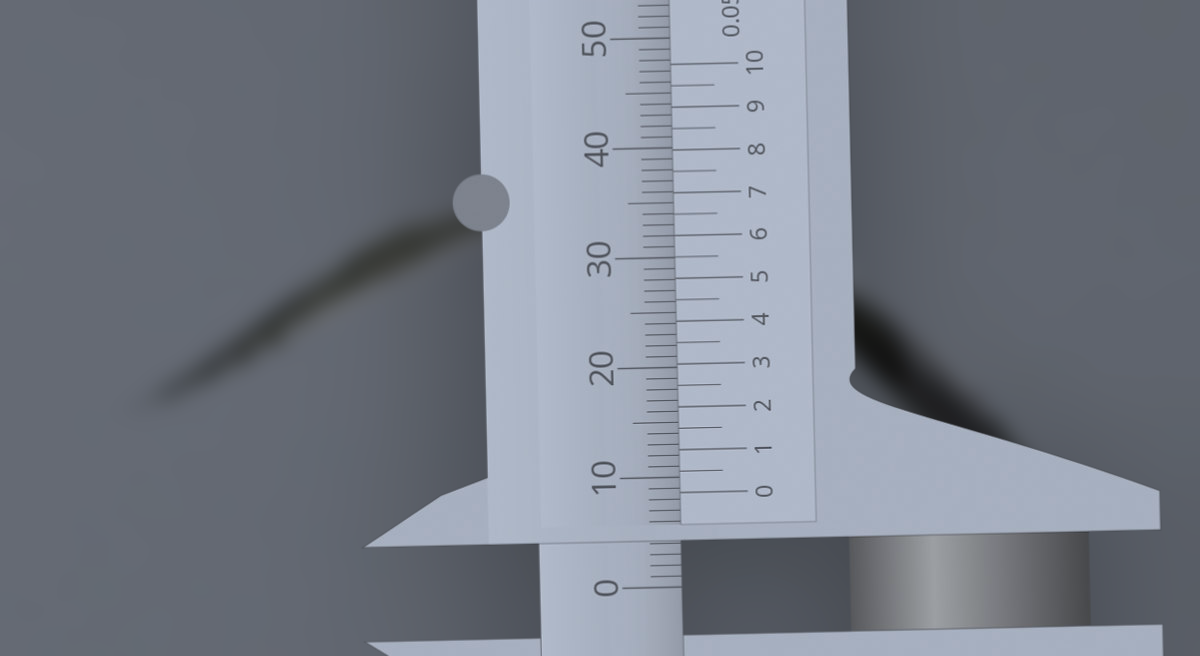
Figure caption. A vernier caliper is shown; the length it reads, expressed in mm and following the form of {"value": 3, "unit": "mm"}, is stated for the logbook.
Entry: {"value": 8.6, "unit": "mm"}
